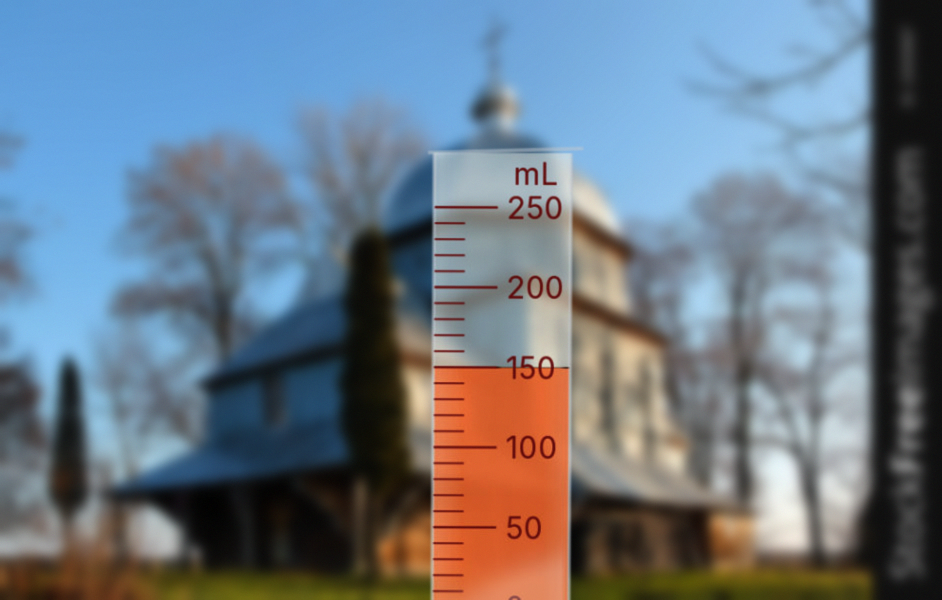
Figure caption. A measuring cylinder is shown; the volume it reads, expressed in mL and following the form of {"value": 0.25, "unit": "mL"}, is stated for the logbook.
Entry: {"value": 150, "unit": "mL"}
